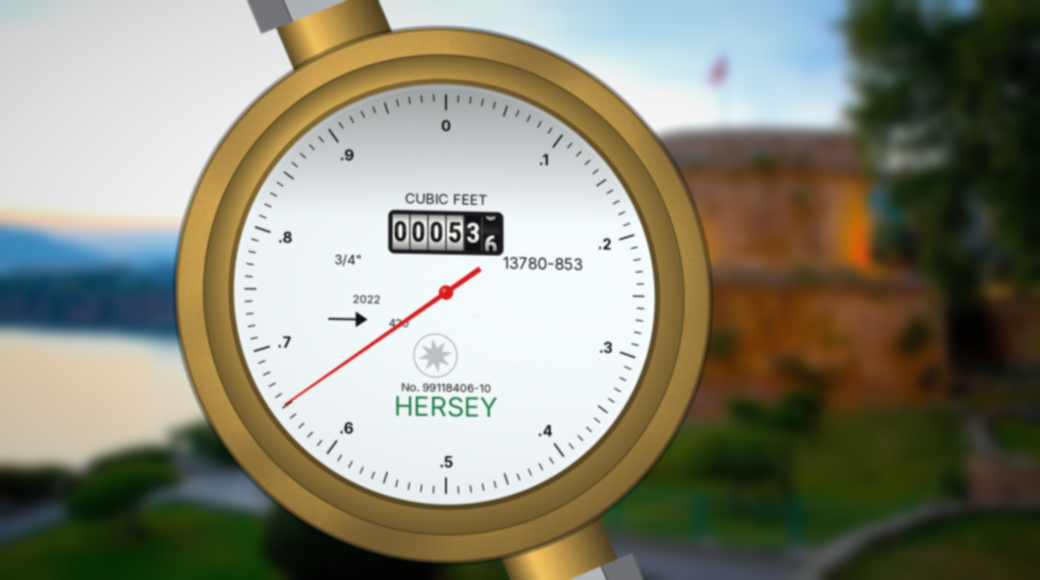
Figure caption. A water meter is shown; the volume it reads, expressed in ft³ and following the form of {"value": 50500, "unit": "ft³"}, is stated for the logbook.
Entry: {"value": 535.65, "unit": "ft³"}
